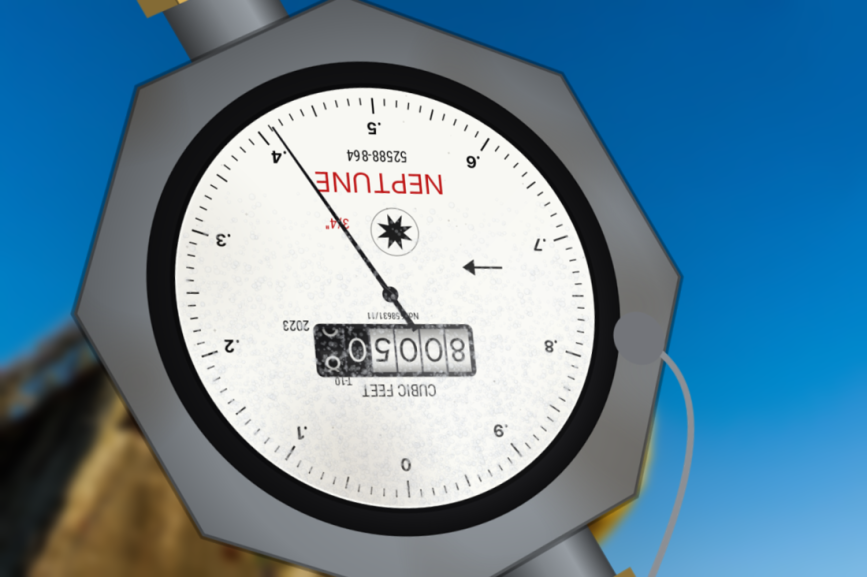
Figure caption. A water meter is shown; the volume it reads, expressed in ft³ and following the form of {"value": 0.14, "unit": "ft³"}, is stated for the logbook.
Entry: {"value": 800508.41, "unit": "ft³"}
